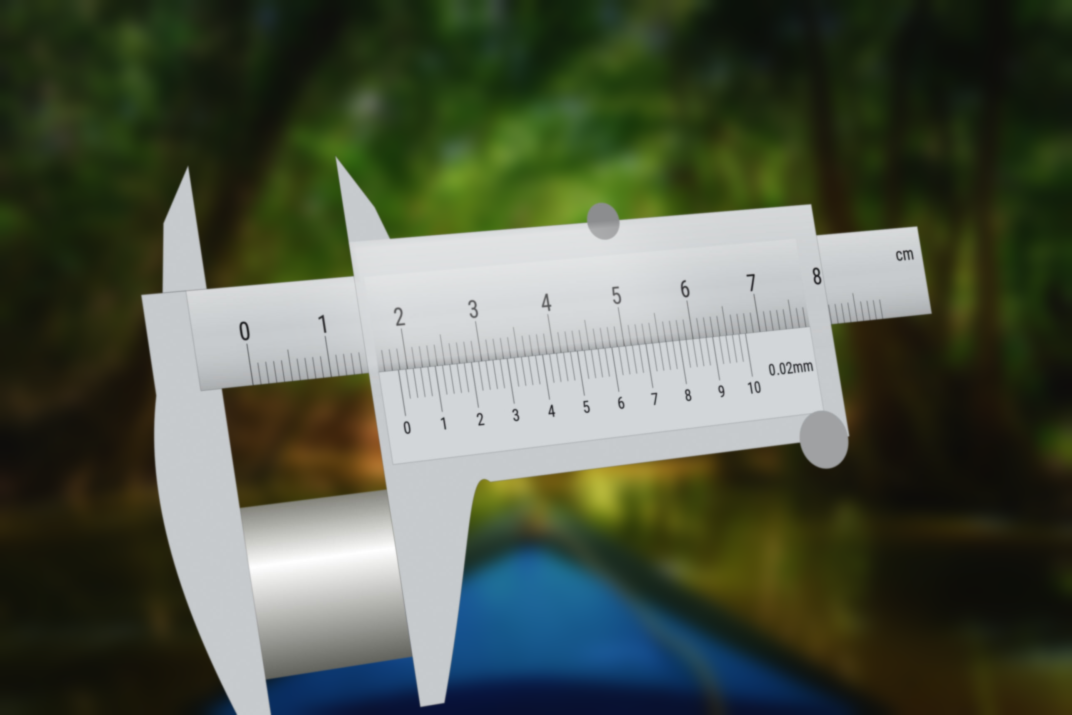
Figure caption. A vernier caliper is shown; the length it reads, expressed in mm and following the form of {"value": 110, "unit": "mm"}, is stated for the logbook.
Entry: {"value": 18.8, "unit": "mm"}
